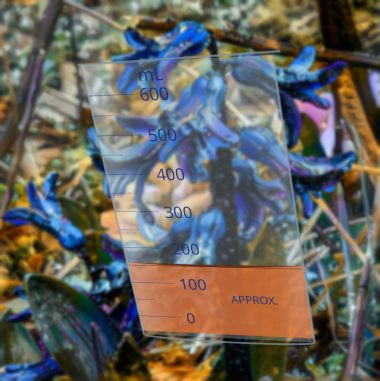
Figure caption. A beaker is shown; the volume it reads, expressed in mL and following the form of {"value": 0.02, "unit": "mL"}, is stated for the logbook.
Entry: {"value": 150, "unit": "mL"}
